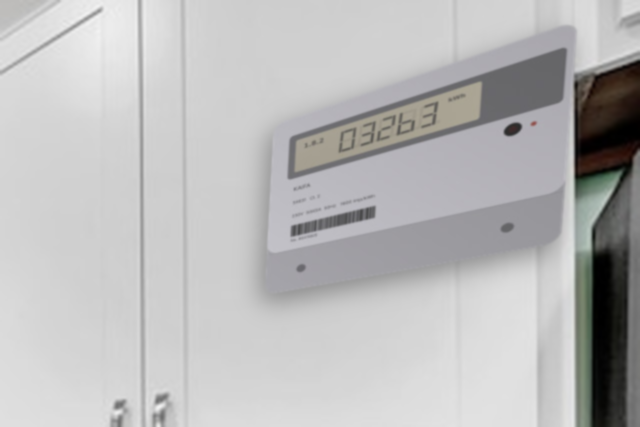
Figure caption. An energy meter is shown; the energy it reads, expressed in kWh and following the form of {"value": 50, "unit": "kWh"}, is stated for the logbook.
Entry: {"value": 3263, "unit": "kWh"}
